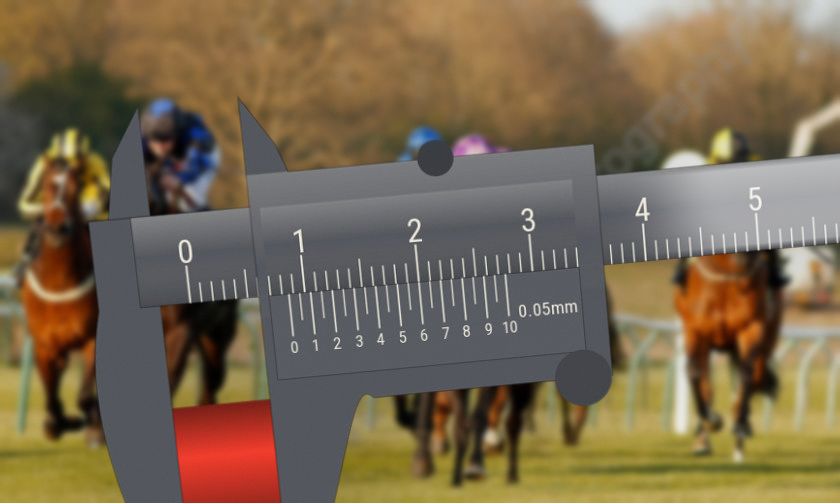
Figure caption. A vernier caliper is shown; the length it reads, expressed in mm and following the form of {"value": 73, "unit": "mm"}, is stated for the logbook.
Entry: {"value": 8.6, "unit": "mm"}
